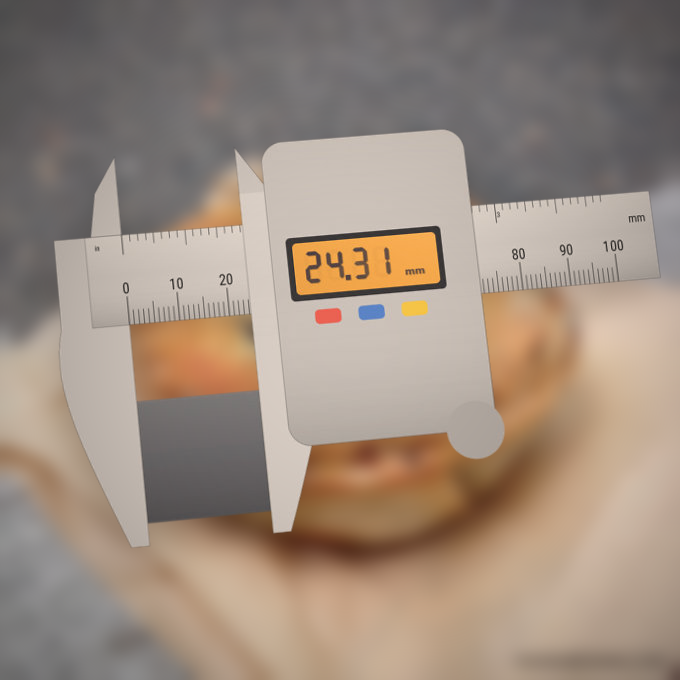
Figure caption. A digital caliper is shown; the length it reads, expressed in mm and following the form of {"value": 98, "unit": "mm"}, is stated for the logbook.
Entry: {"value": 24.31, "unit": "mm"}
